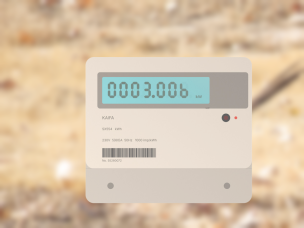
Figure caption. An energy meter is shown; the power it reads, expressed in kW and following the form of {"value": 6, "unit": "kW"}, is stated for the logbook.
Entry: {"value": 3.006, "unit": "kW"}
